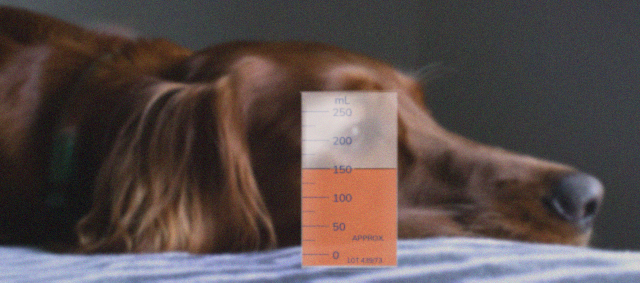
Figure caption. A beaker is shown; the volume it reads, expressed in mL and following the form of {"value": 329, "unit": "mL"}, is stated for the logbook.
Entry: {"value": 150, "unit": "mL"}
